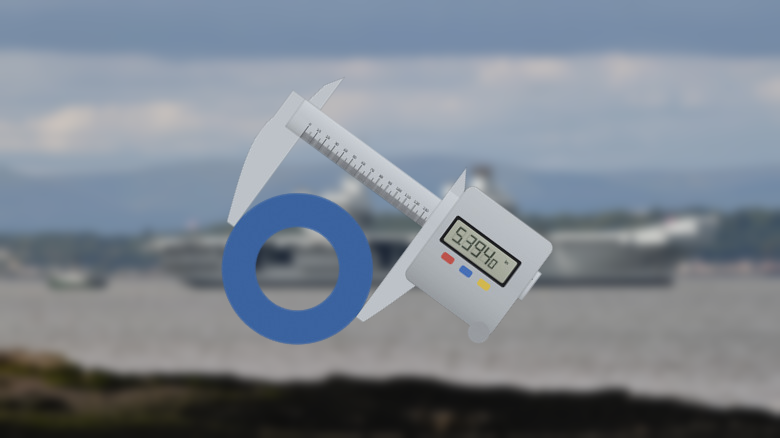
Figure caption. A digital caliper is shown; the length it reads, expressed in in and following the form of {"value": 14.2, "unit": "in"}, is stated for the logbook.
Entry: {"value": 5.3940, "unit": "in"}
